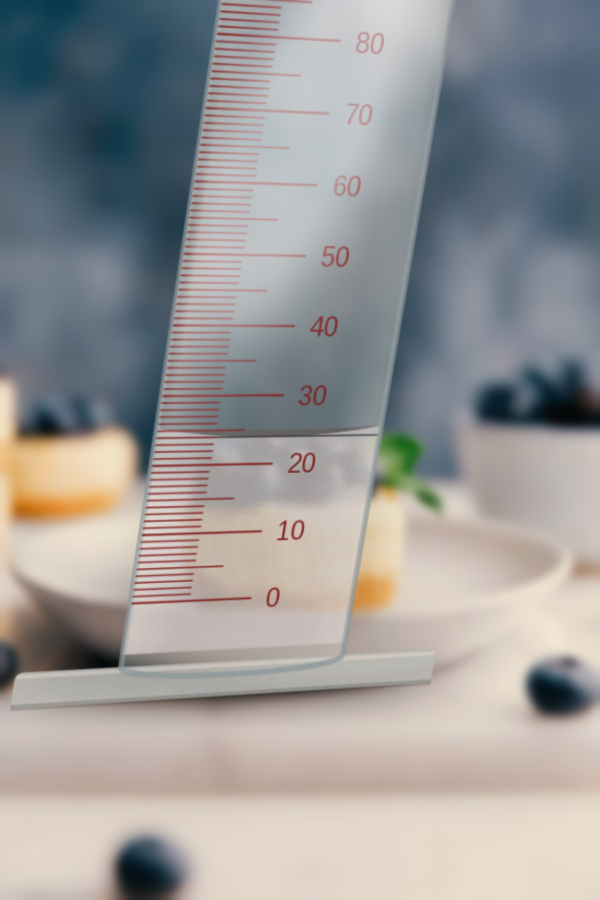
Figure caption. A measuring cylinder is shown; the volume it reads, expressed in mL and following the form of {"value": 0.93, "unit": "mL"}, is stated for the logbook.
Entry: {"value": 24, "unit": "mL"}
